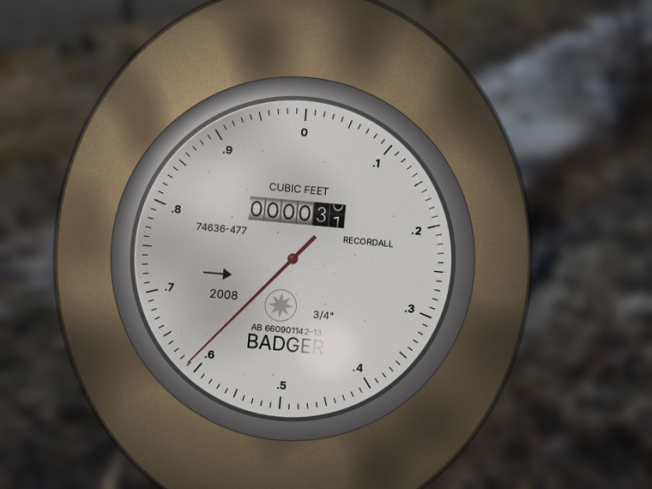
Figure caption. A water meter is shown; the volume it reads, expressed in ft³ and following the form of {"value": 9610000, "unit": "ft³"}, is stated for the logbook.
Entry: {"value": 30.61, "unit": "ft³"}
